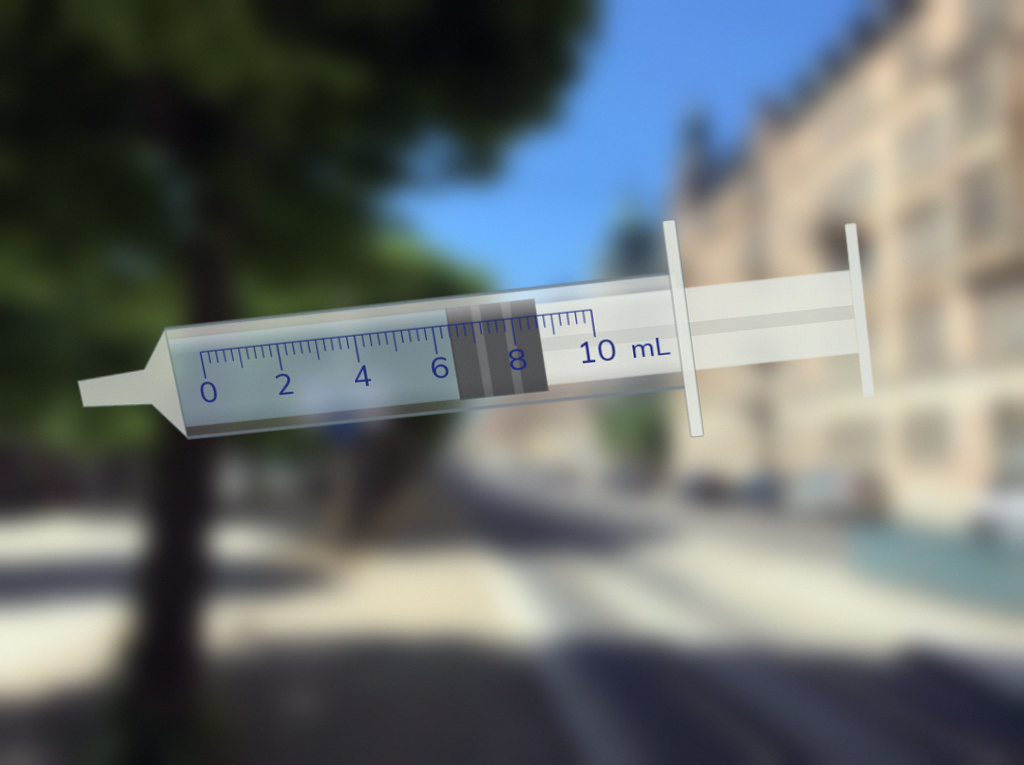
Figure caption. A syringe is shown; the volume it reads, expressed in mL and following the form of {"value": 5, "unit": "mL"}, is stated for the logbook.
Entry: {"value": 6.4, "unit": "mL"}
